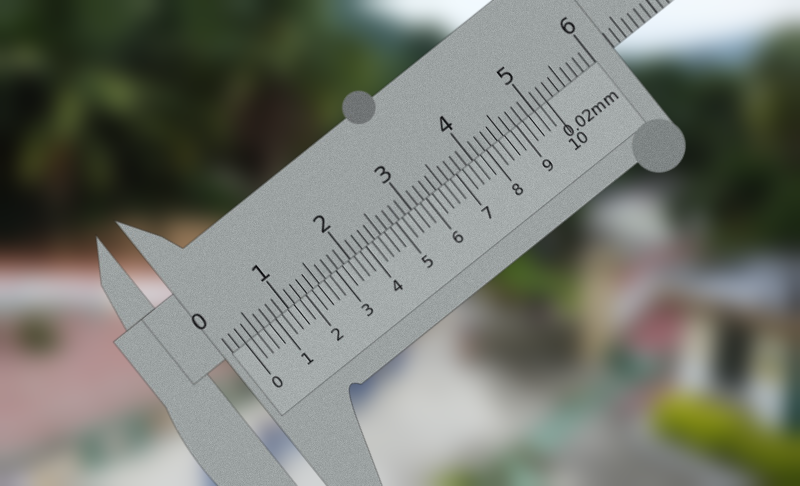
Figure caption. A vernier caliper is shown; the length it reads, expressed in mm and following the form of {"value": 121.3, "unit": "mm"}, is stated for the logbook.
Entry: {"value": 3.0, "unit": "mm"}
